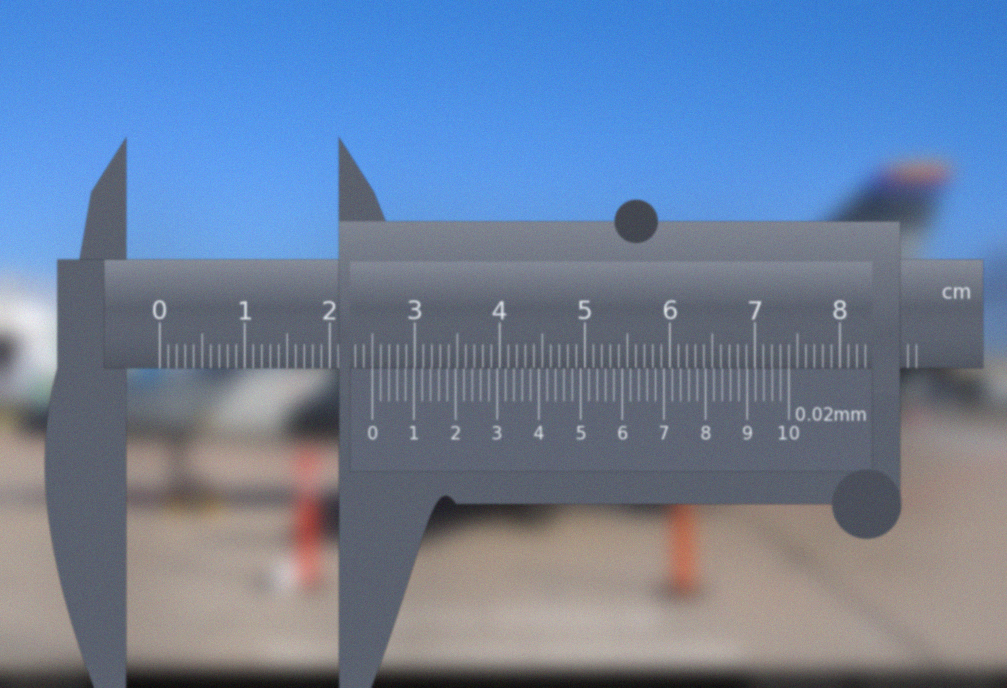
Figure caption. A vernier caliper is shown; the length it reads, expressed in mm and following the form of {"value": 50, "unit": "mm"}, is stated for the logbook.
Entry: {"value": 25.0, "unit": "mm"}
